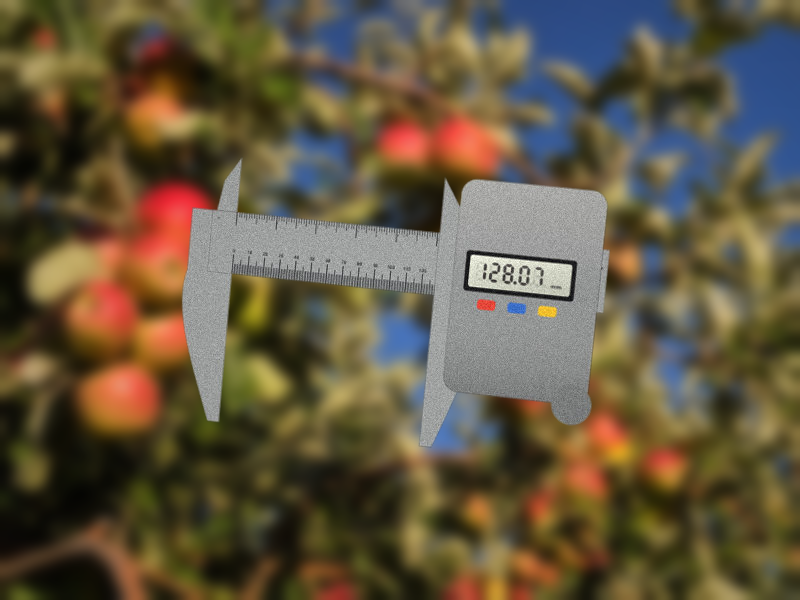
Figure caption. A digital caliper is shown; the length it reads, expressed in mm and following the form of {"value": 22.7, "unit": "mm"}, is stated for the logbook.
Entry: {"value": 128.07, "unit": "mm"}
